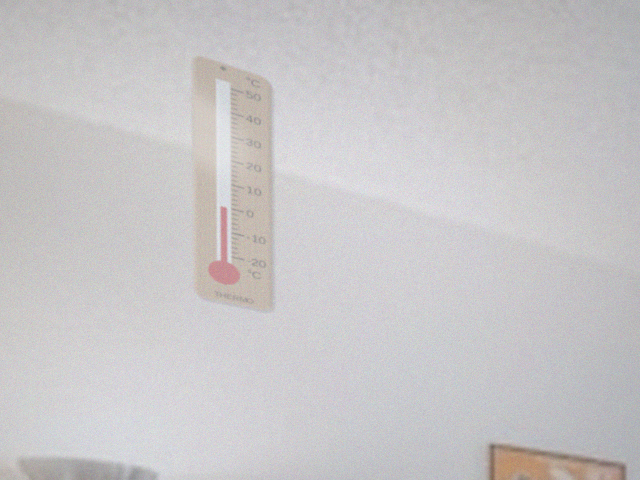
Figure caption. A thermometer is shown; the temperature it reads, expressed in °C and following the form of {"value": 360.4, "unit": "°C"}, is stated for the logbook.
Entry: {"value": 0, "unit": "°C"}
